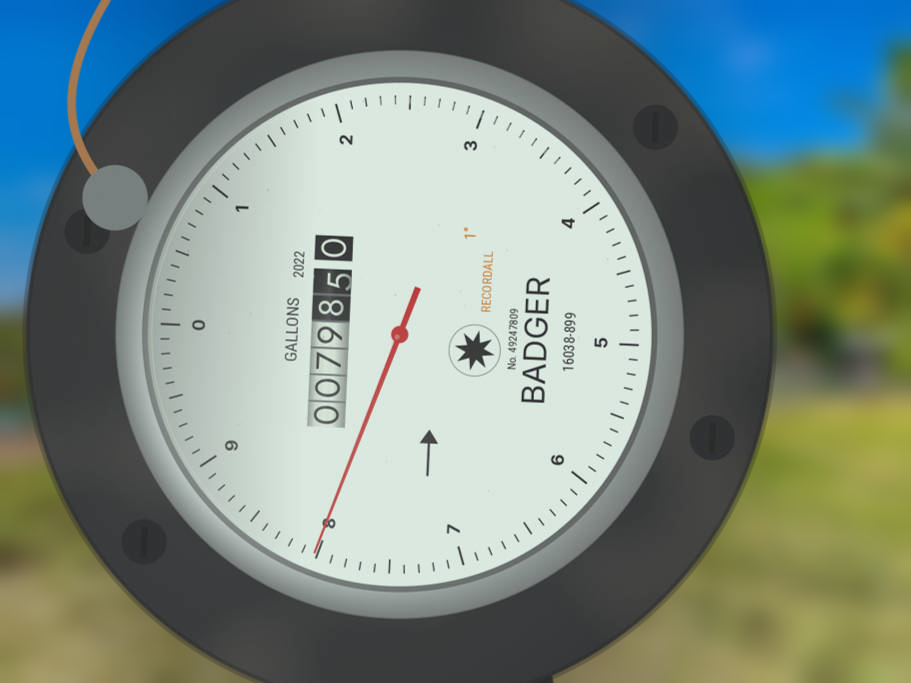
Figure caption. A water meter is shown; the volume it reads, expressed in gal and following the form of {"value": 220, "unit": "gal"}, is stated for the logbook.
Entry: {"value": 79848.0, "unit": "gal"}
